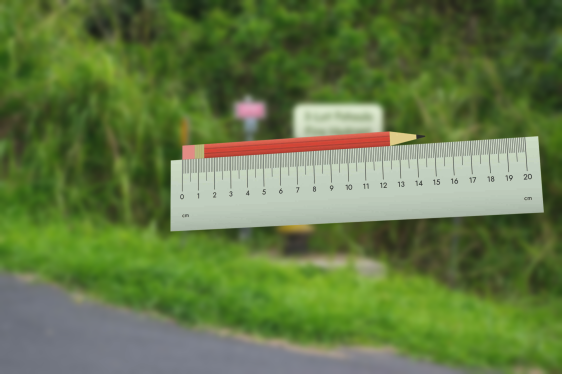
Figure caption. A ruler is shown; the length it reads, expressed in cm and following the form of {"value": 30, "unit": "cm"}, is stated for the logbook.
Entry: {"value": 14.5, "unit": "cm"}
